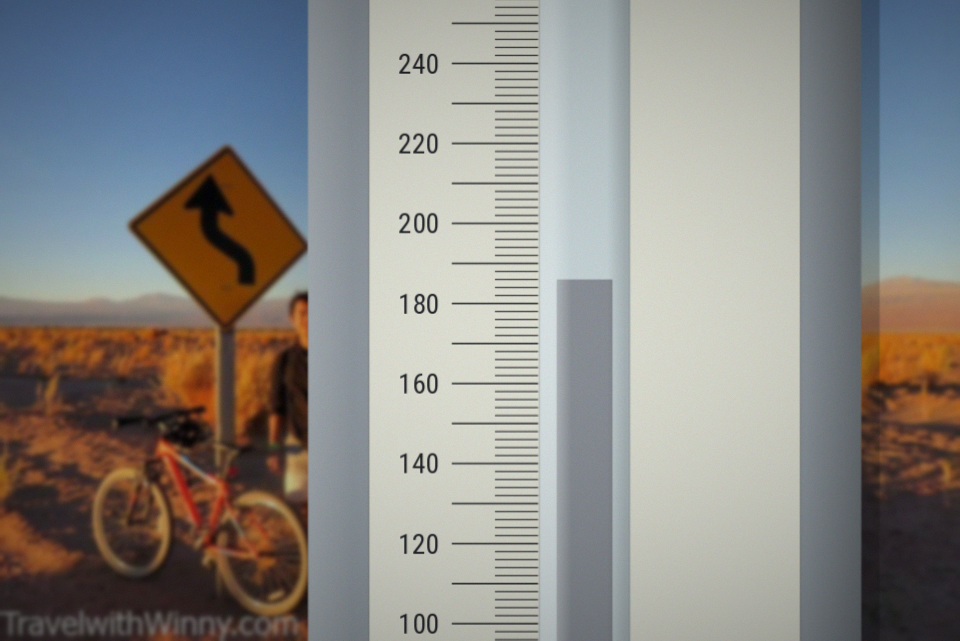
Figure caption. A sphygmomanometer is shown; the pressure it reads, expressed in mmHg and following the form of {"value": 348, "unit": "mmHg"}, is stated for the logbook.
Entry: {"value": 186, "unit": "mmHg"}
